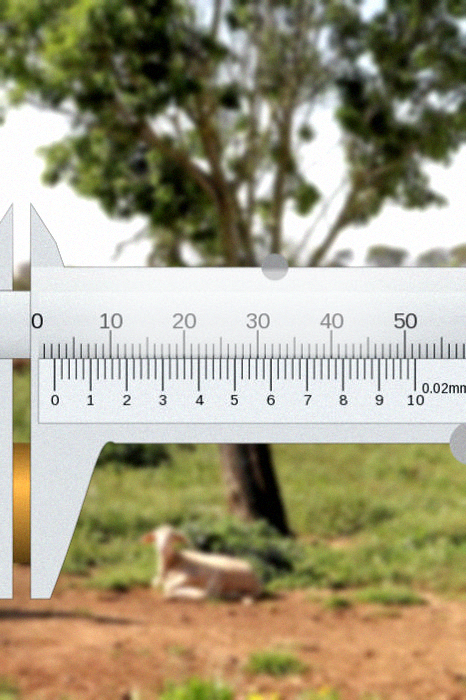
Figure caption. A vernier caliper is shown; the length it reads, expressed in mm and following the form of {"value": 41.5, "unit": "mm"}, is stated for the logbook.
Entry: {"value": 2.4, "unit": "mm"}
